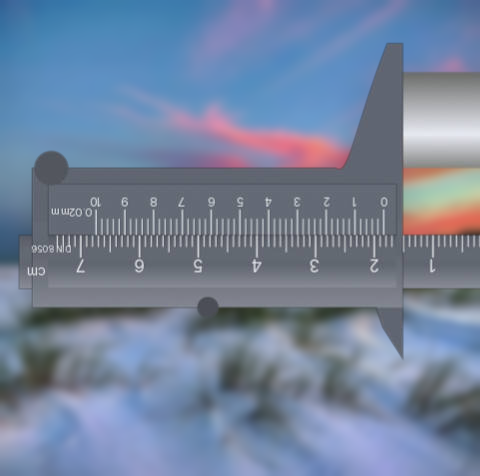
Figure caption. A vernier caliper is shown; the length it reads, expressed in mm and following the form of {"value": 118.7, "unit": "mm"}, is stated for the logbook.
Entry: {"value": 18.4, "unit": "mm"}
